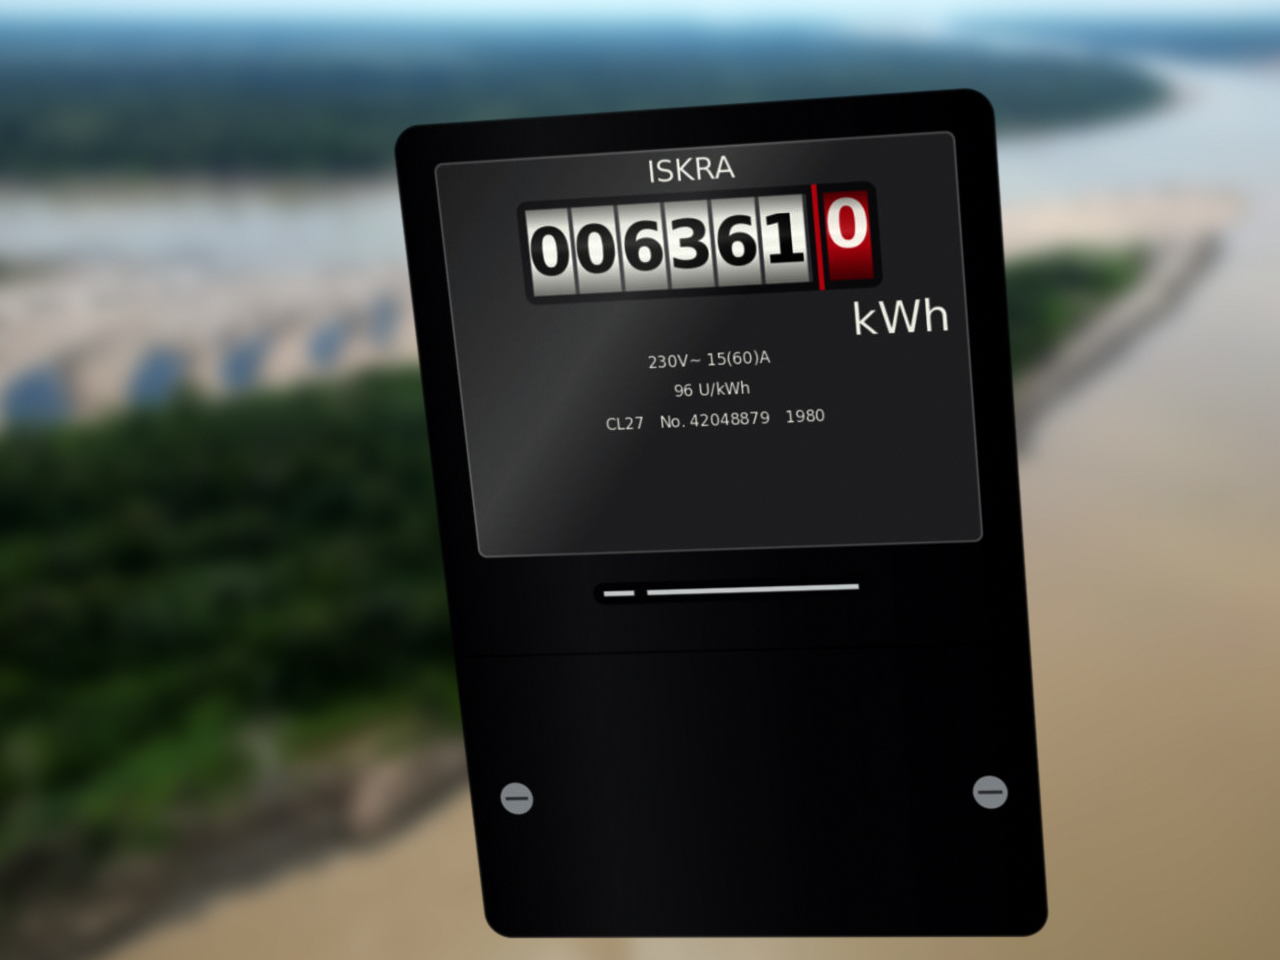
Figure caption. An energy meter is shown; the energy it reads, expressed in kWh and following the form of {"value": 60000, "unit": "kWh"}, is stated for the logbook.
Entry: {"value": 6361.0, "unit": "kWh"}
